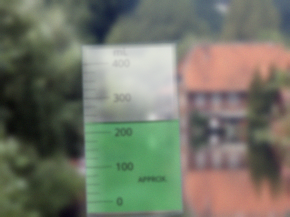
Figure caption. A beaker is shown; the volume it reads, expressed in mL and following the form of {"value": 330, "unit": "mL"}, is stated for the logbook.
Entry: {"value": 225, "unit": "mL"}
